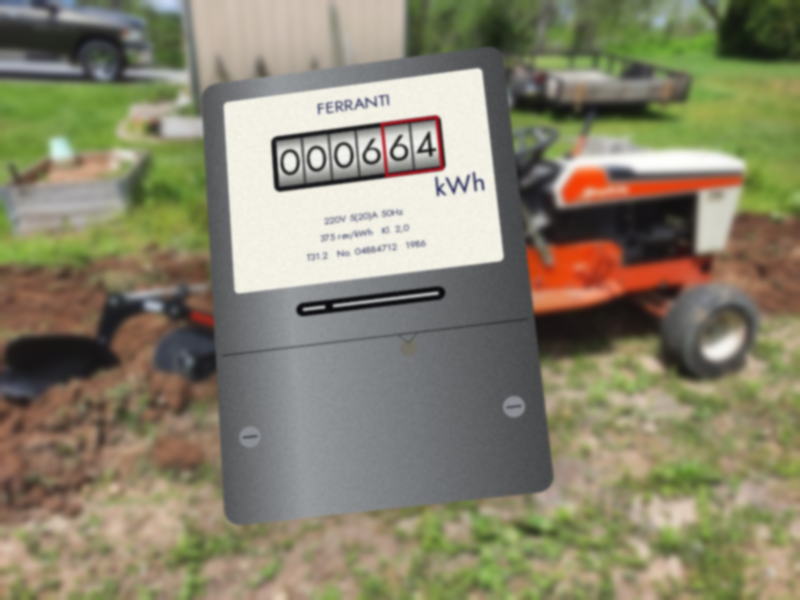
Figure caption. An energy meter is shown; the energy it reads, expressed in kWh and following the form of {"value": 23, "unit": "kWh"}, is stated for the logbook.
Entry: {"value": 6.64, "unit": "kWh"}
